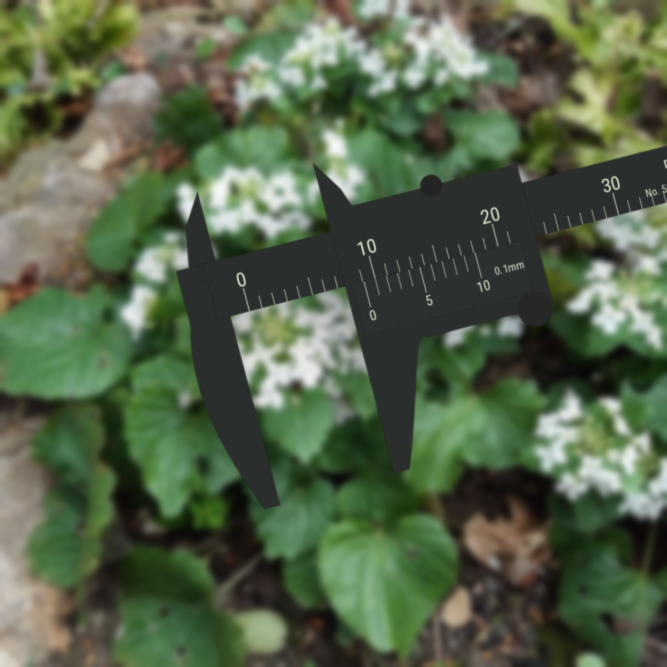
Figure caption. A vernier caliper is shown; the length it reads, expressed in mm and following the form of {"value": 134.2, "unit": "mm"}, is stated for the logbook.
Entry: {"value": 9.1, "unit": "mm"}
